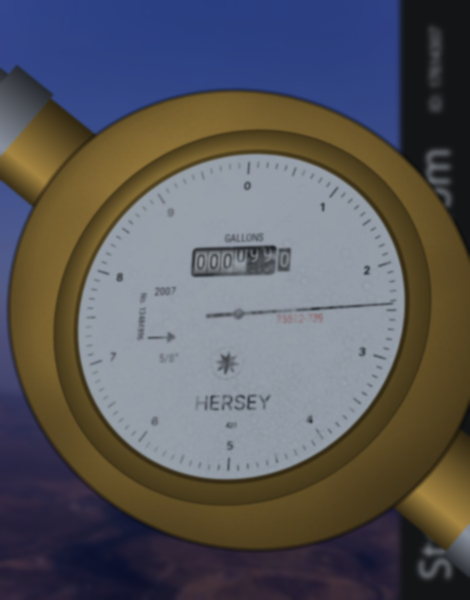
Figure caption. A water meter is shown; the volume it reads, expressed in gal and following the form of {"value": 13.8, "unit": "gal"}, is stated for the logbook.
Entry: {"value": 992.4, "unit": "gal"}
